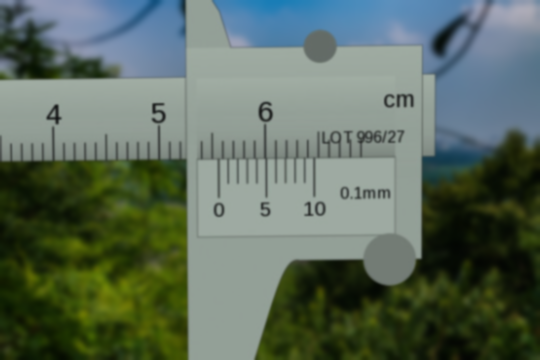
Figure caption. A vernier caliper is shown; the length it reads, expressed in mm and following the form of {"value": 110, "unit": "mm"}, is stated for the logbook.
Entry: {"value": 55.6, "unit": "mm"}
